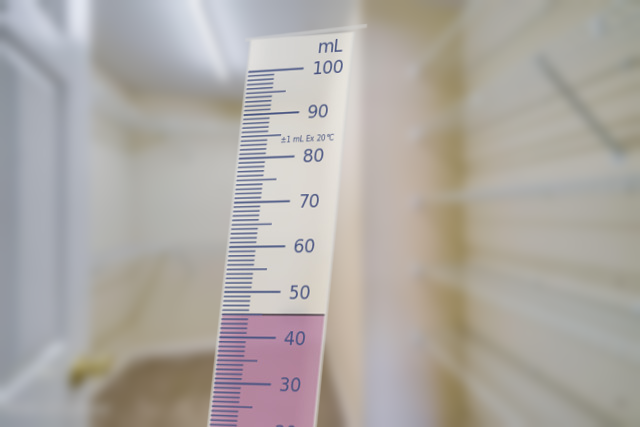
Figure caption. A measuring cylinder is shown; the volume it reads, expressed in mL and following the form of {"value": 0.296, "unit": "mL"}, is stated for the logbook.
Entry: {"value": 45, "unit": "mL"}
